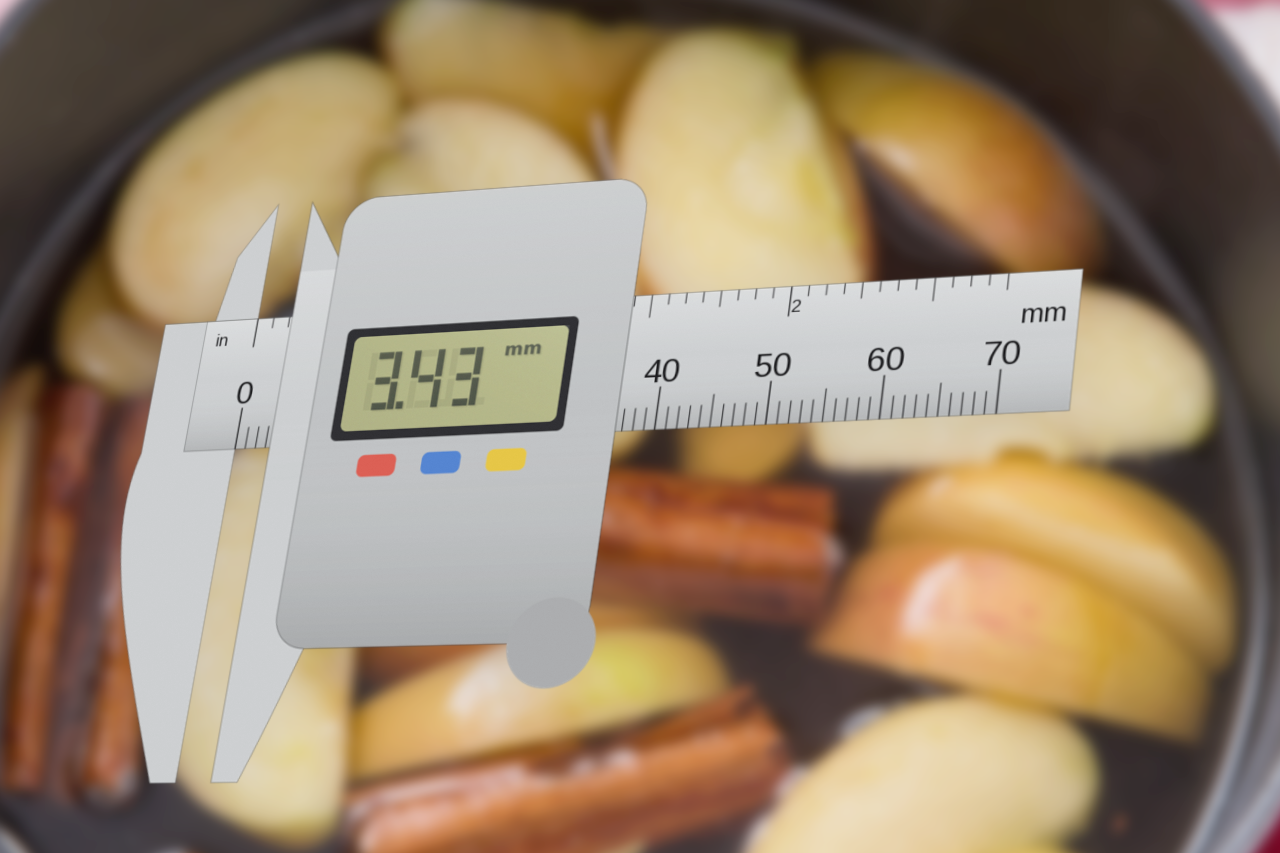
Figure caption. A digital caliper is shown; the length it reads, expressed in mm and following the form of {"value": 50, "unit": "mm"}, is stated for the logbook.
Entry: {"value": 3.43, "unit": "mm"}
